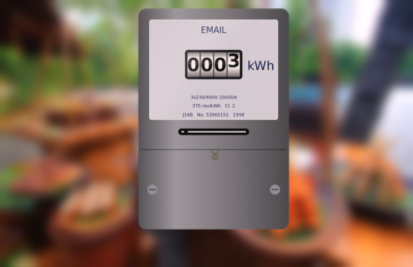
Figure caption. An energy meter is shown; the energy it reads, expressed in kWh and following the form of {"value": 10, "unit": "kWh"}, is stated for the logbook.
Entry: {"value": 3, "unit": "kWh"}
